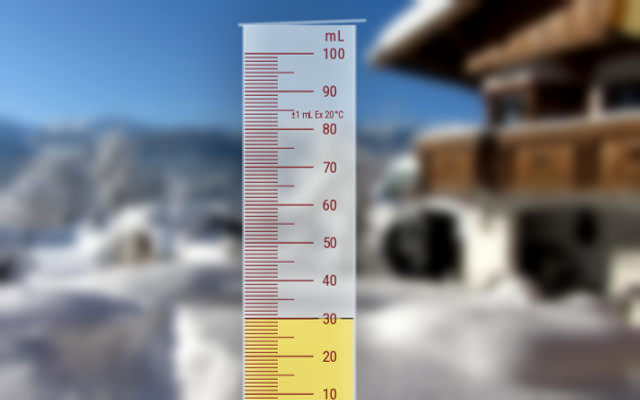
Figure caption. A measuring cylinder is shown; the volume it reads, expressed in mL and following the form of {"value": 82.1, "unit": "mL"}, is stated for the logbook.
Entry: {"value": 30, "unit": "mL"}
